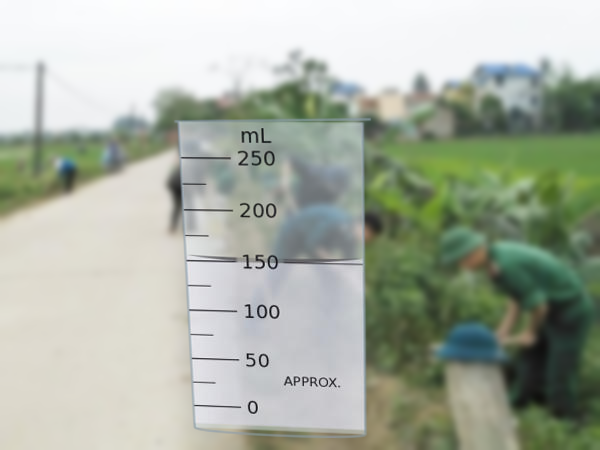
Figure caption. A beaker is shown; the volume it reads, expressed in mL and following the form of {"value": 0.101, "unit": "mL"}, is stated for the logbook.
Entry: {"value": 150, "unit": "mL"}
